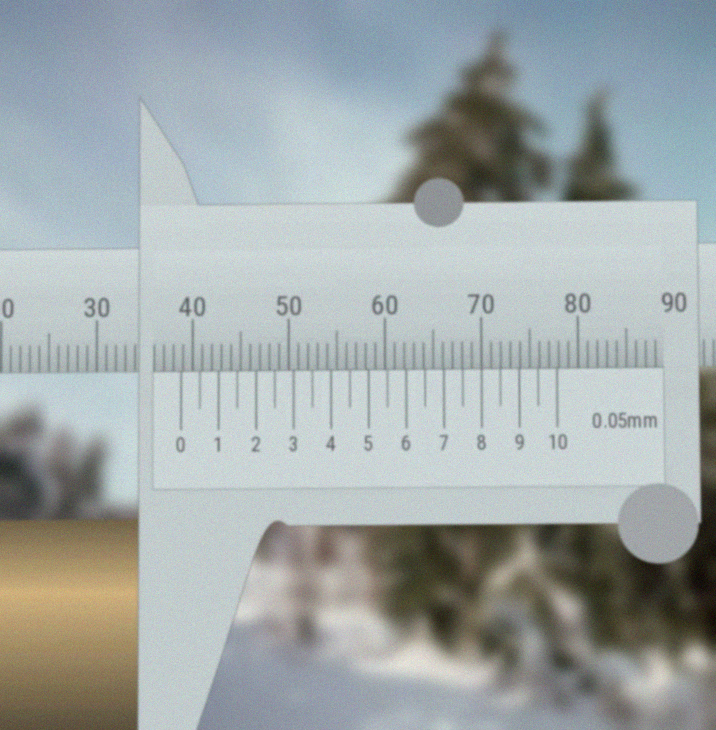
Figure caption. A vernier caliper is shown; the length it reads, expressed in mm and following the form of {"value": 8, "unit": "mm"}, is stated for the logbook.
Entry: {"value": 38.8, "unit": "mm"}
